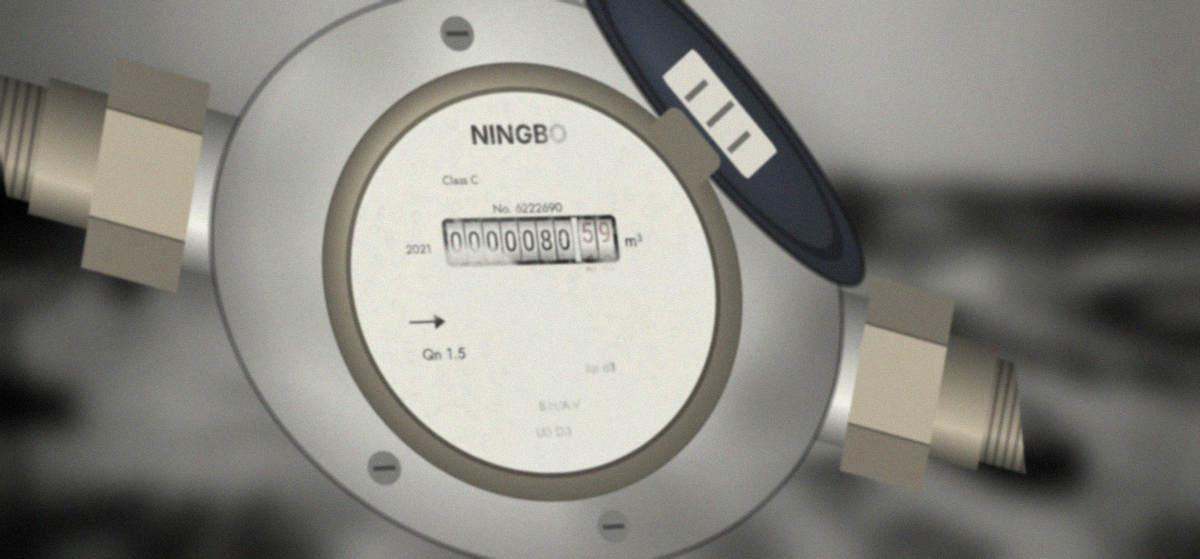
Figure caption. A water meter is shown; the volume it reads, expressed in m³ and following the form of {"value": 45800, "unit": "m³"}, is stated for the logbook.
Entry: {"value": 80.59, "unit": "m³"}
